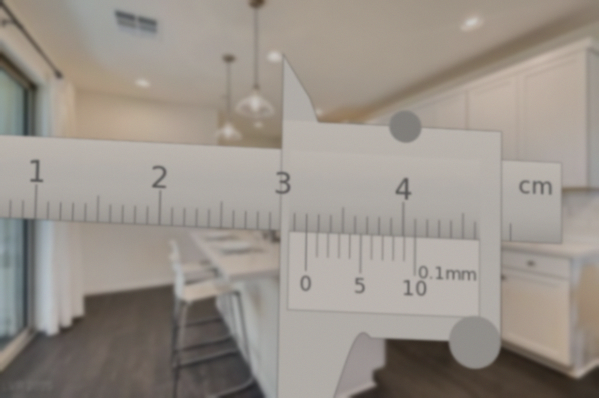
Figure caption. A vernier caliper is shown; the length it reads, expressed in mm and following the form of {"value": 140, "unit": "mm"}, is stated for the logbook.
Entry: {"value": 32.0, "unit": "mm"}
